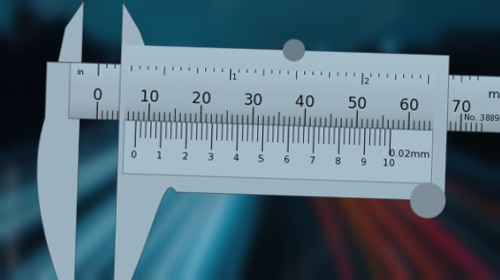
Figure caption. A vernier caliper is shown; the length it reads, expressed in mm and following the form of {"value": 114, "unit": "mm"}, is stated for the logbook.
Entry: {"value": 7.5, "unit": "mm"}
